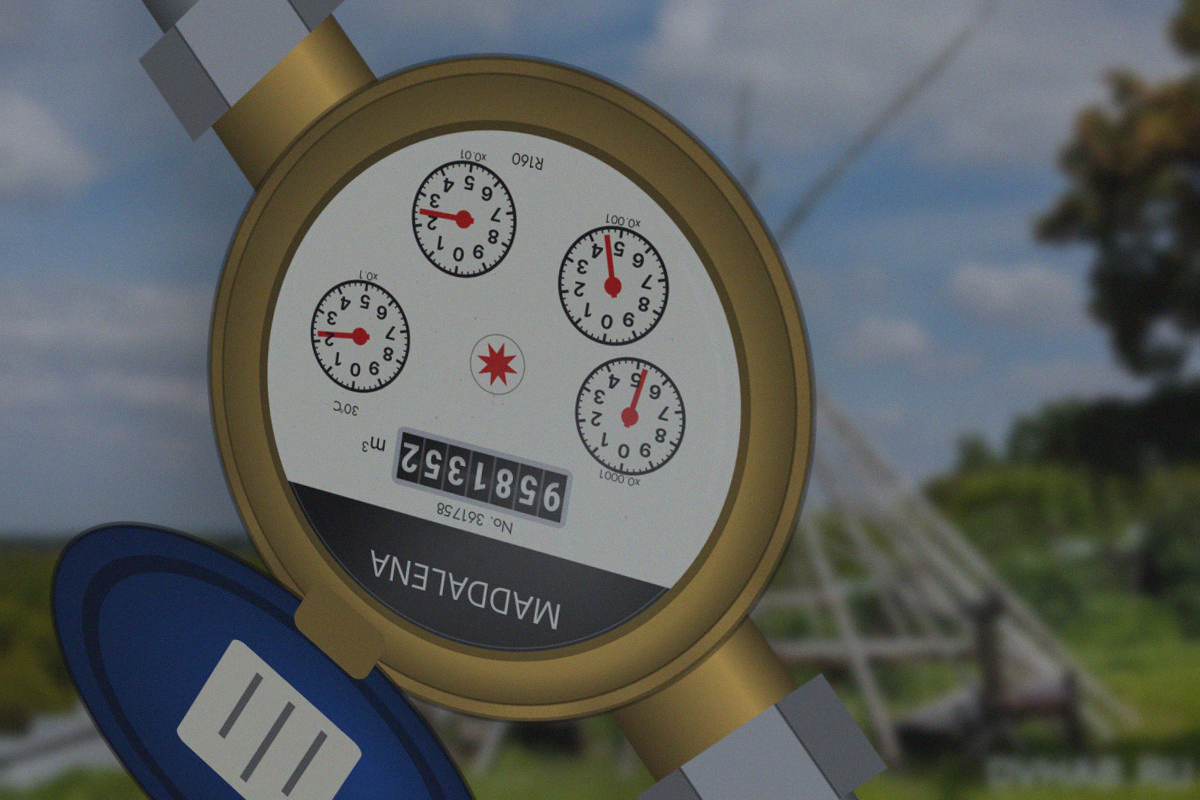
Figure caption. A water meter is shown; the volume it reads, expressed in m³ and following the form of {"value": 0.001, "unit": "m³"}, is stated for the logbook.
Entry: {"value": 9581352.2245, "unit": "m³"}
